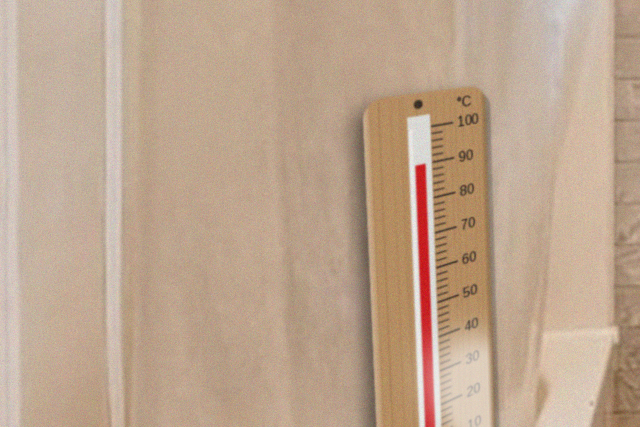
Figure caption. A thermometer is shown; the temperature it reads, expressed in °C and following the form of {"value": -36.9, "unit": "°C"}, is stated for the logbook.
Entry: {"value": 90, "unit": "°C"}
